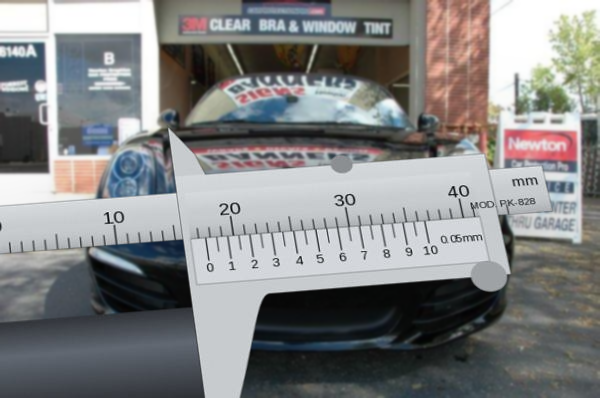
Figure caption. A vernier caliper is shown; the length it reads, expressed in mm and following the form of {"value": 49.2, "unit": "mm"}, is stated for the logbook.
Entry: {"value": 17.6, "unit": "mm"}
